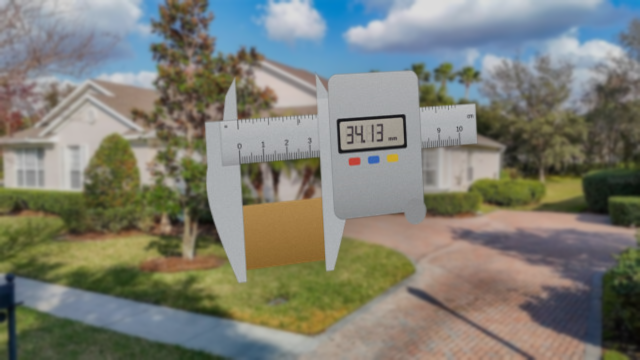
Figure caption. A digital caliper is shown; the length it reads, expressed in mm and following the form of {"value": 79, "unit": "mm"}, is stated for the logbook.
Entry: {"value": 34.13, "unit": "mm"}
